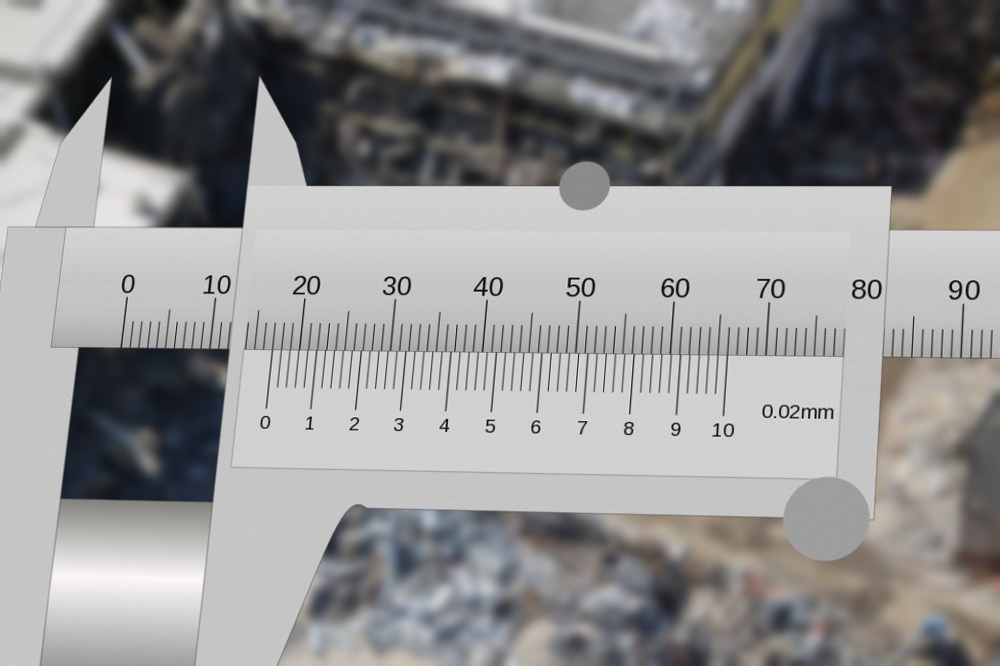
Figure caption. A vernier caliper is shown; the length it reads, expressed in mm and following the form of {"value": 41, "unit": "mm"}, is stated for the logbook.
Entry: {"value": 17.0, "unit": "mm"}
